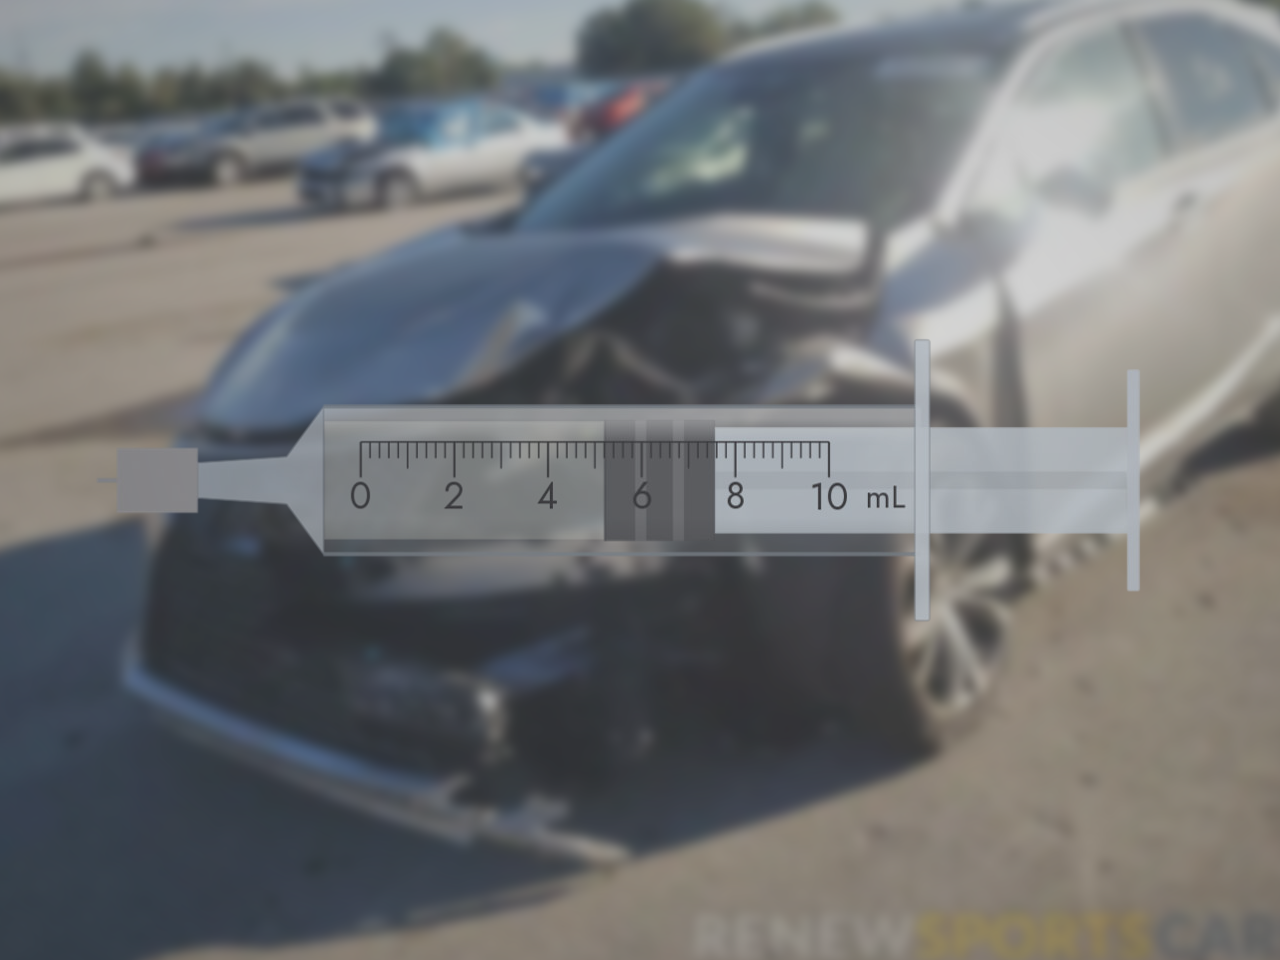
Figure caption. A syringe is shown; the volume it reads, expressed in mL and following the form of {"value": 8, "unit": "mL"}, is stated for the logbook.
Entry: {"value": 5.2, "unit": "mL"}
